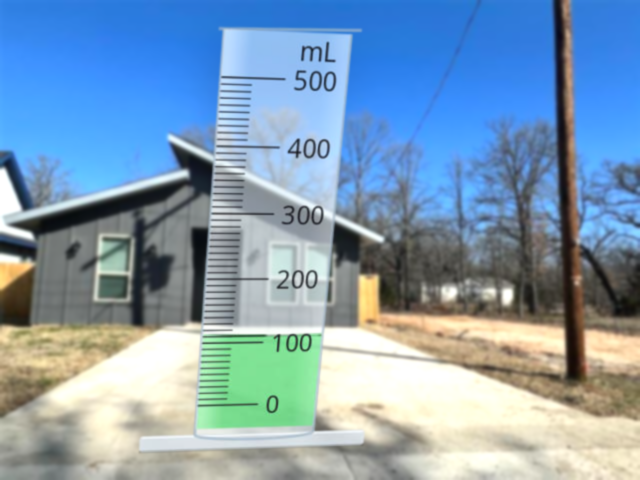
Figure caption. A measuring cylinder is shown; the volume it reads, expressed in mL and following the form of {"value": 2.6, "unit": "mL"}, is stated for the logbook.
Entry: {"value": 110, "unit": "mL"}
